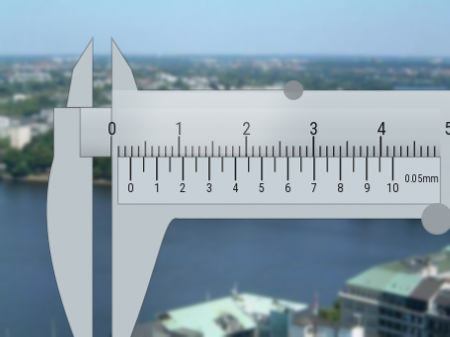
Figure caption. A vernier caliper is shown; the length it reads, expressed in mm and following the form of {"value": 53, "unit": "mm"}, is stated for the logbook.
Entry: {"value": 2.8, "unit": "mm"}
